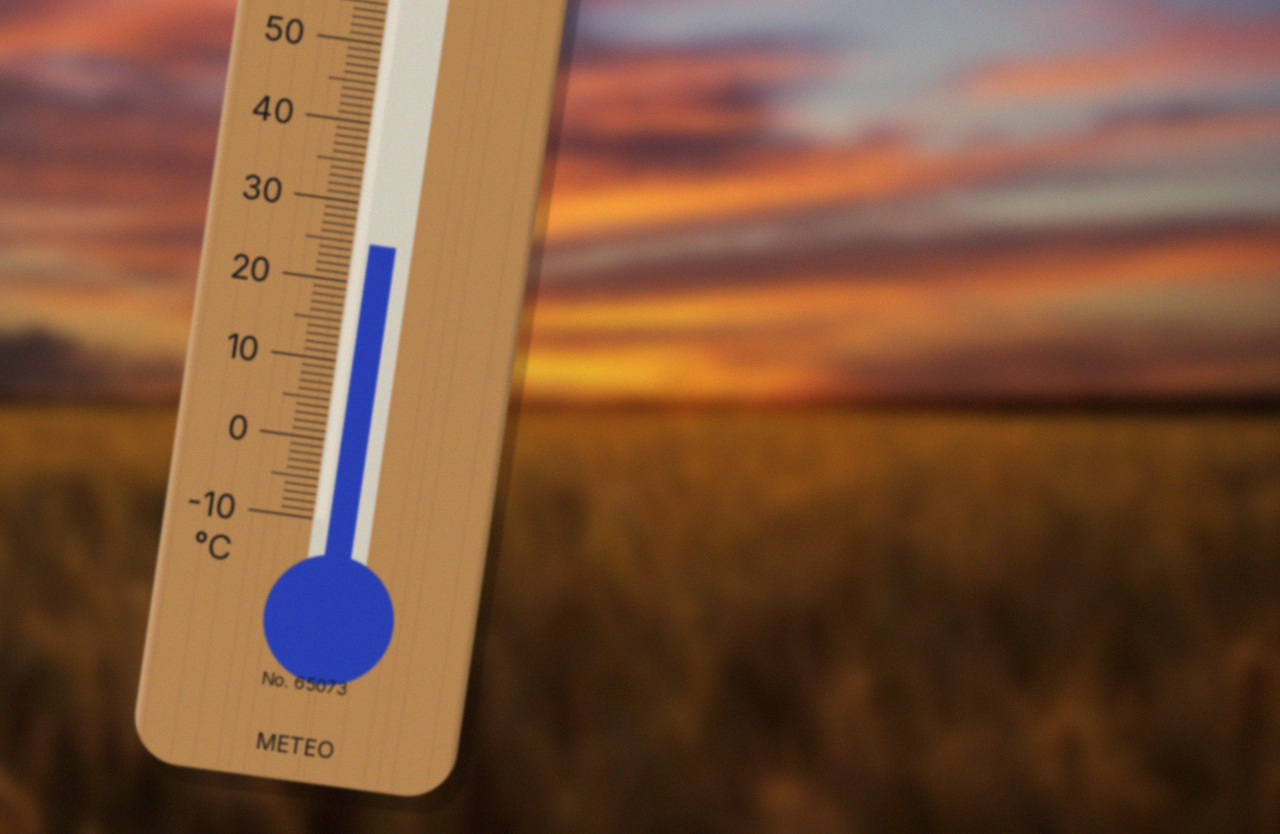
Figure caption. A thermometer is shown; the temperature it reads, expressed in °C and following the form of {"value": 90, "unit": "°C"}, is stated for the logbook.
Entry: {"value": 25, "unit": "°C"}
